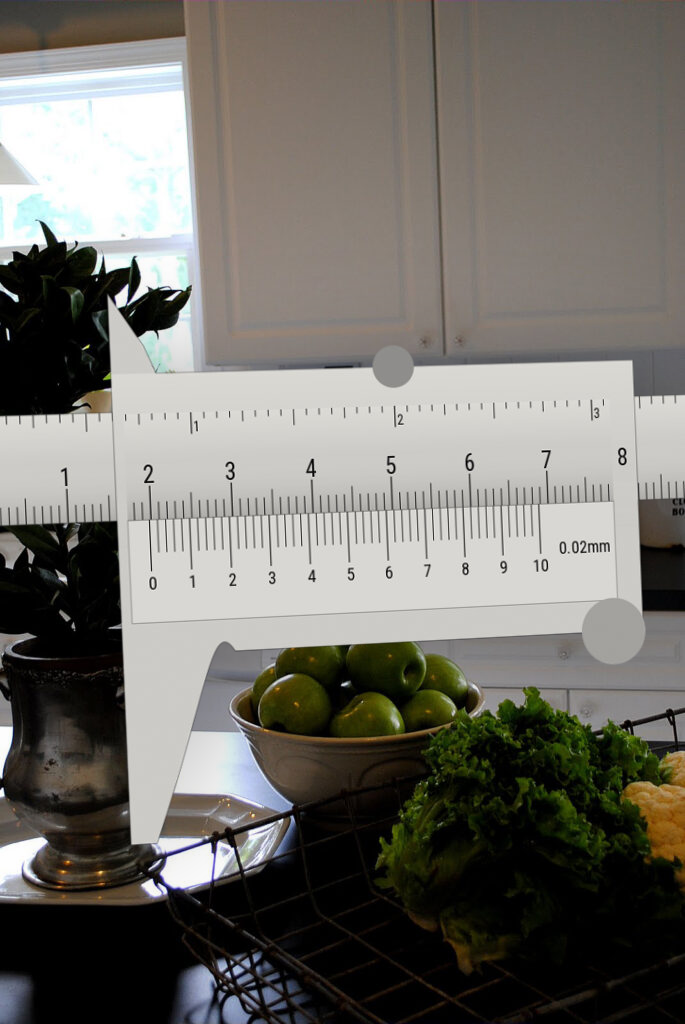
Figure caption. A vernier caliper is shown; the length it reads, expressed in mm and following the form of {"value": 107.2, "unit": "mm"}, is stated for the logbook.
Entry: {"value": 19.8, "unit": "mm"}
